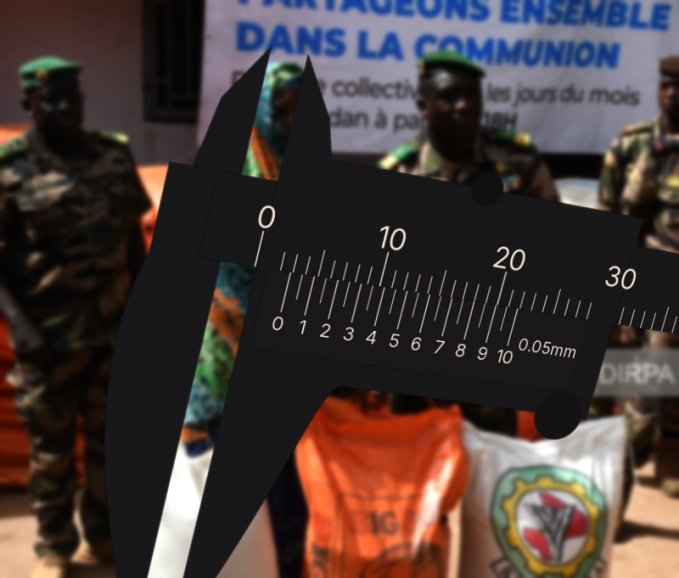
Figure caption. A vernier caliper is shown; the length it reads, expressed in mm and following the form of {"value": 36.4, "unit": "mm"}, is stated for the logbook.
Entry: {"value": 2.8, "unit": "mm"}
